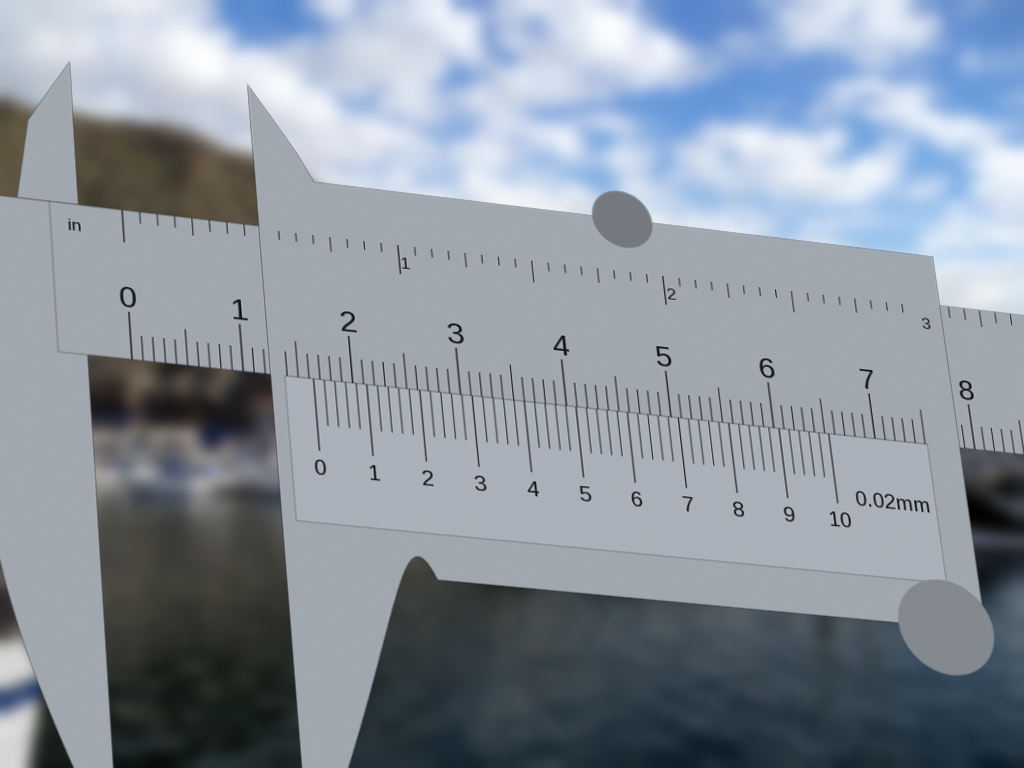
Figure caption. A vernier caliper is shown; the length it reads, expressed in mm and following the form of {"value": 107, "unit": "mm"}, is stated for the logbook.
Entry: {"value": 16.4, "unit": "mm"}
